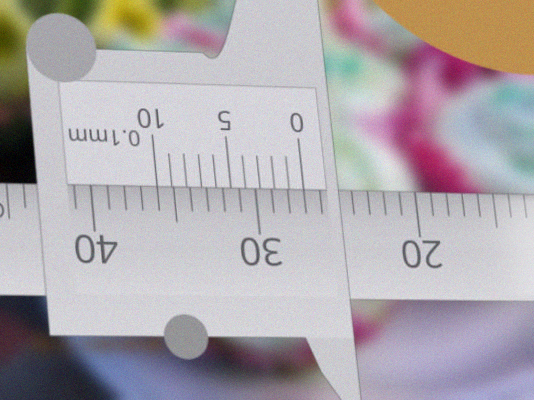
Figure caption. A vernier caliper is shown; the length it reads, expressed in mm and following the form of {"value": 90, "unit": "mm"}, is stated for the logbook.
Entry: {"value": 27.0, "unit": "mm"}
